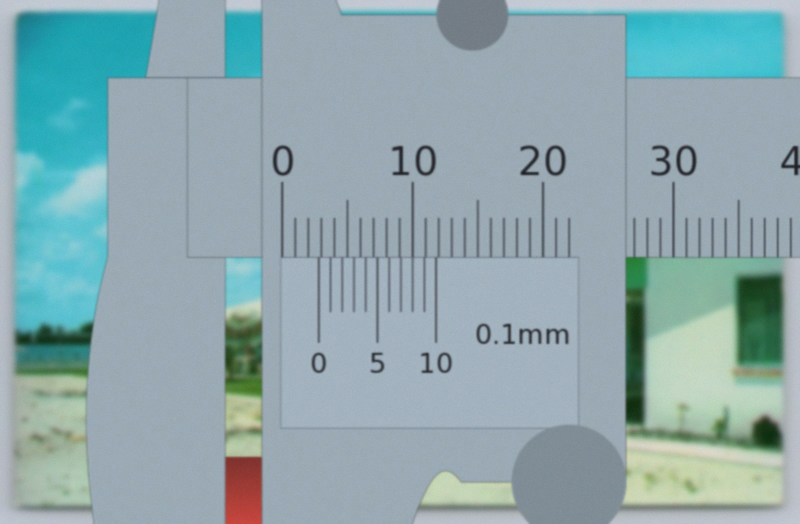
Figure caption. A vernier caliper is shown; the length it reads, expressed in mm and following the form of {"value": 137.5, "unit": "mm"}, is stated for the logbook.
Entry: {"value": 2.8, "unit": "mm"}
